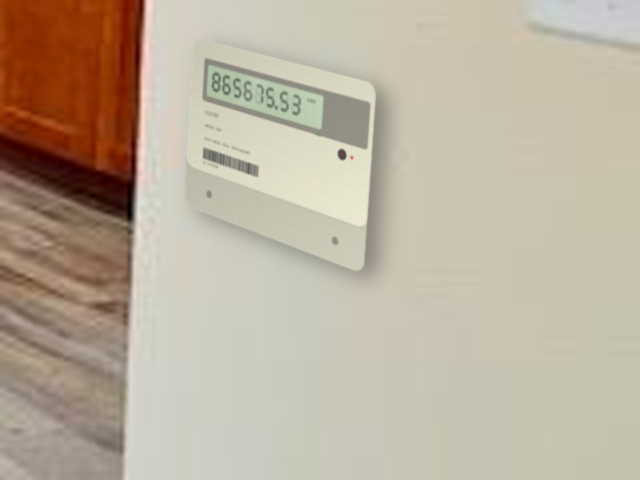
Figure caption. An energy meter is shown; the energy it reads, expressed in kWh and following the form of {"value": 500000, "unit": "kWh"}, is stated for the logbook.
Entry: {"value": 865675.53, "unit": "kWh"}
